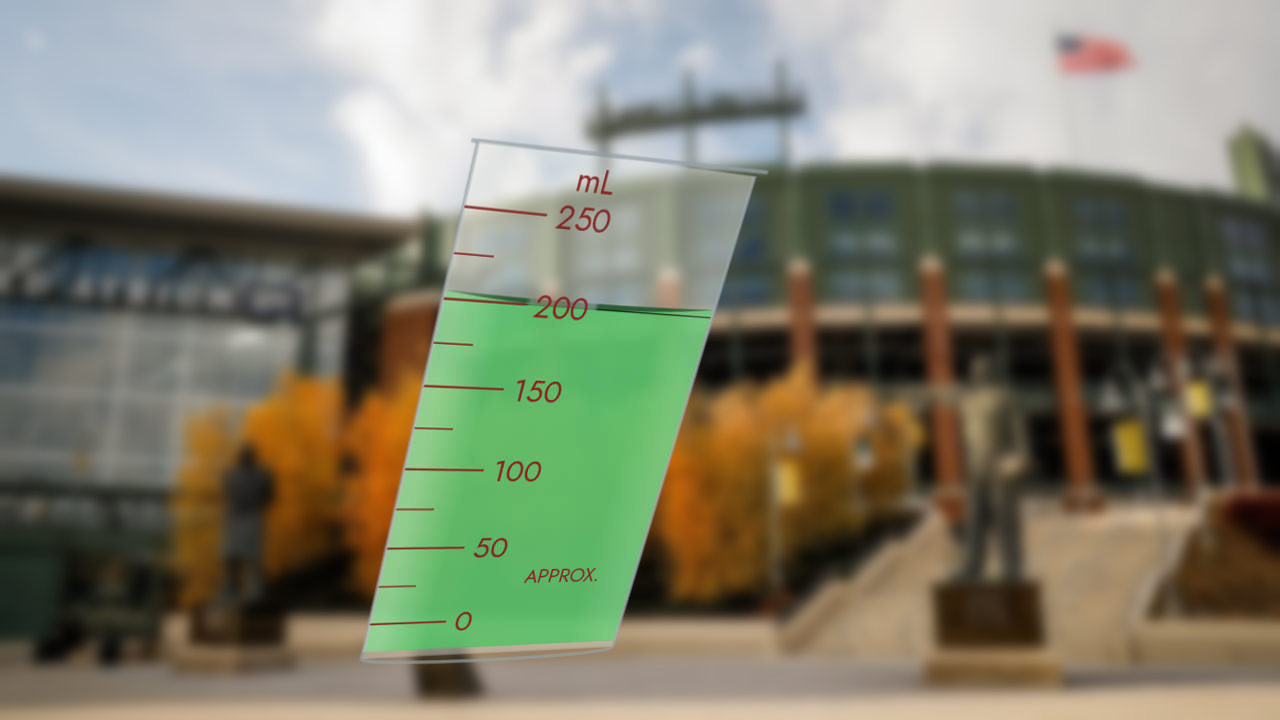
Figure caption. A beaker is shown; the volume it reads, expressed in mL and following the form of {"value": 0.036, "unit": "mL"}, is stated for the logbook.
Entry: {"value": 200, "unit": "mL"}
